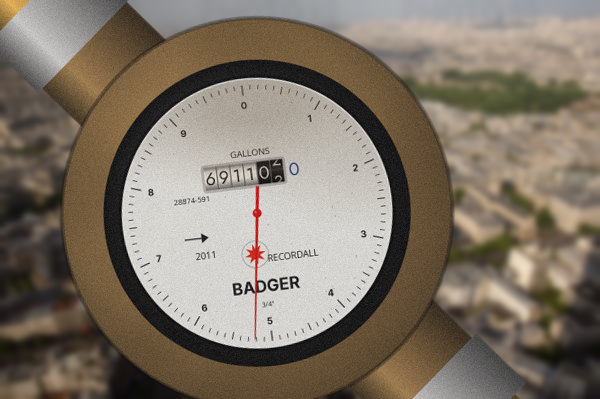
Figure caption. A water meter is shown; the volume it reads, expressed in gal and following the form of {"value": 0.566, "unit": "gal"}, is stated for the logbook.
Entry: {"value": 6911025.2, "unit": "gal"}
